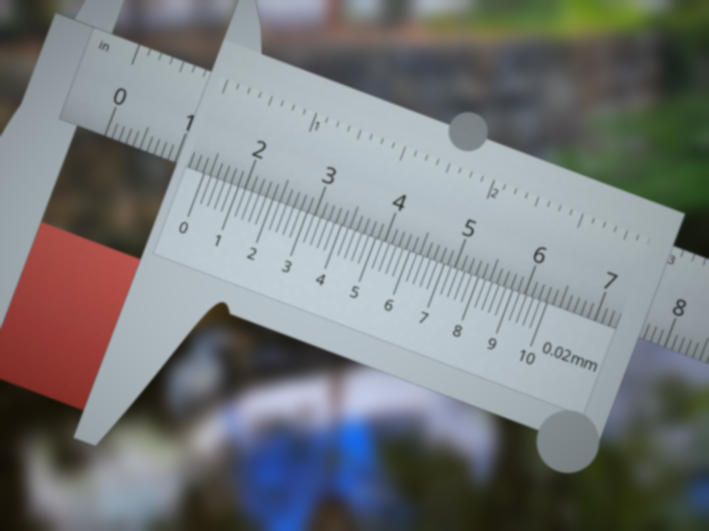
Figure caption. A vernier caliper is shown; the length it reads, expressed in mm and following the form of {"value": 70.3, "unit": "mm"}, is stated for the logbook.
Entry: {"value": 14.2, "unit": "mm"}
